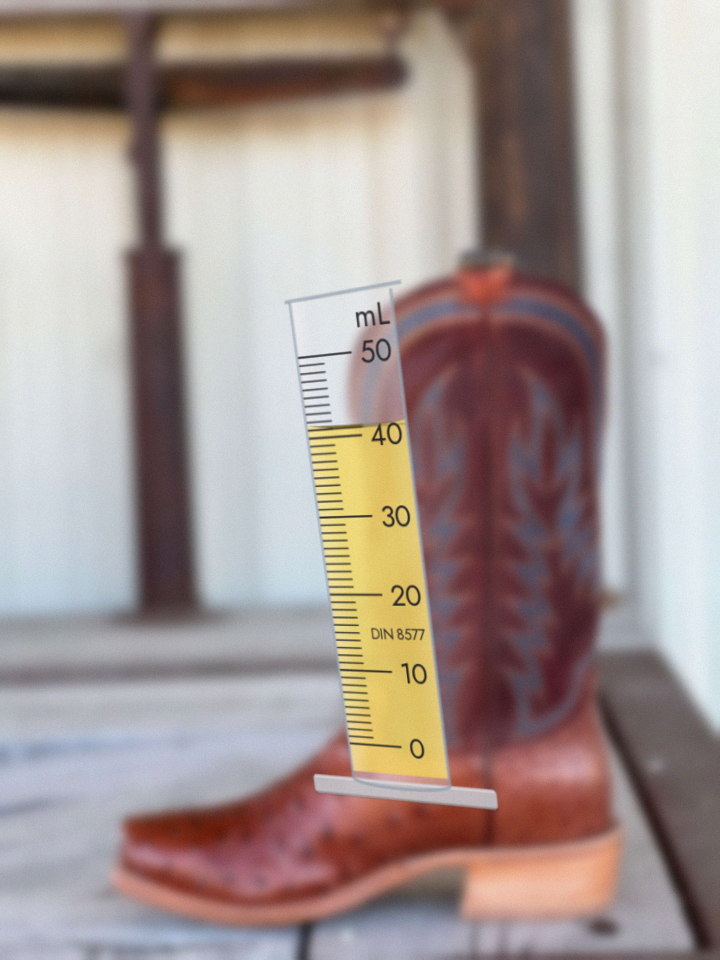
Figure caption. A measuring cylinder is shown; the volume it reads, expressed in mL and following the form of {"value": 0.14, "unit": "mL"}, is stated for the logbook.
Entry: {"value": 41, "unit": "mL"}
